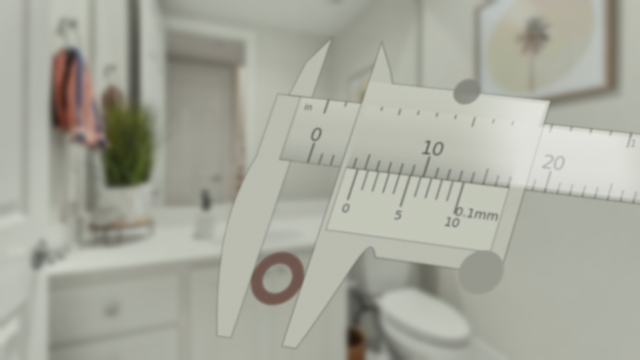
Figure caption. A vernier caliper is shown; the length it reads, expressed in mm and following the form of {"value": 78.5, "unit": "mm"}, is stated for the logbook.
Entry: {"value": 4.4, "unit": "mm"}
